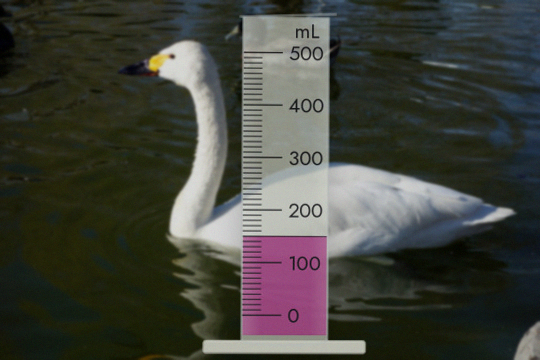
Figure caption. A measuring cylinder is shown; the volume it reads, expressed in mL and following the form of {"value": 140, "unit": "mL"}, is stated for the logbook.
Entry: {"value": 150, "unit": "mL"}
